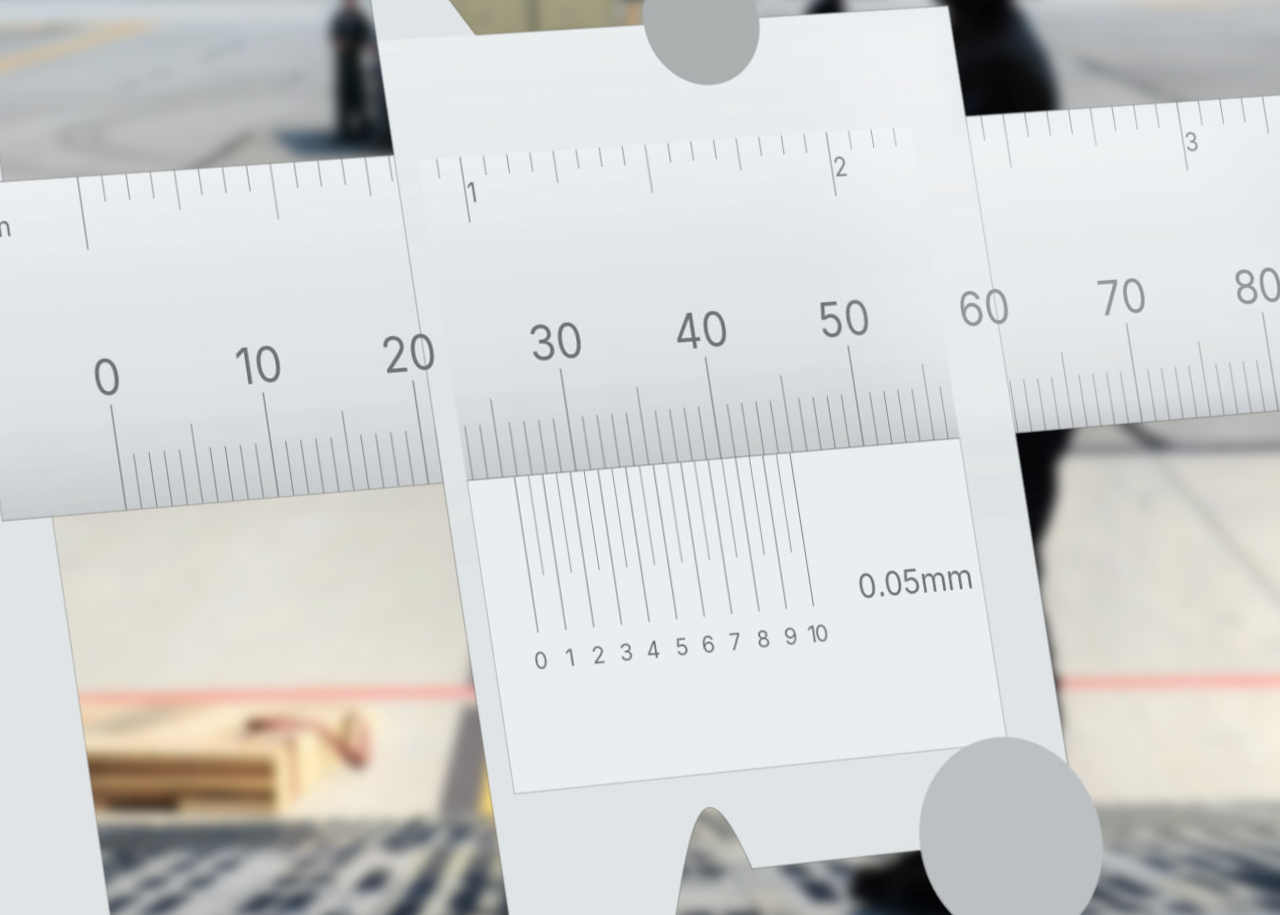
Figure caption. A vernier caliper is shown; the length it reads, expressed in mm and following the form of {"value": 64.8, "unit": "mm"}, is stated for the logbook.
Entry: {"value": 25.8, "unit": "mm"}
